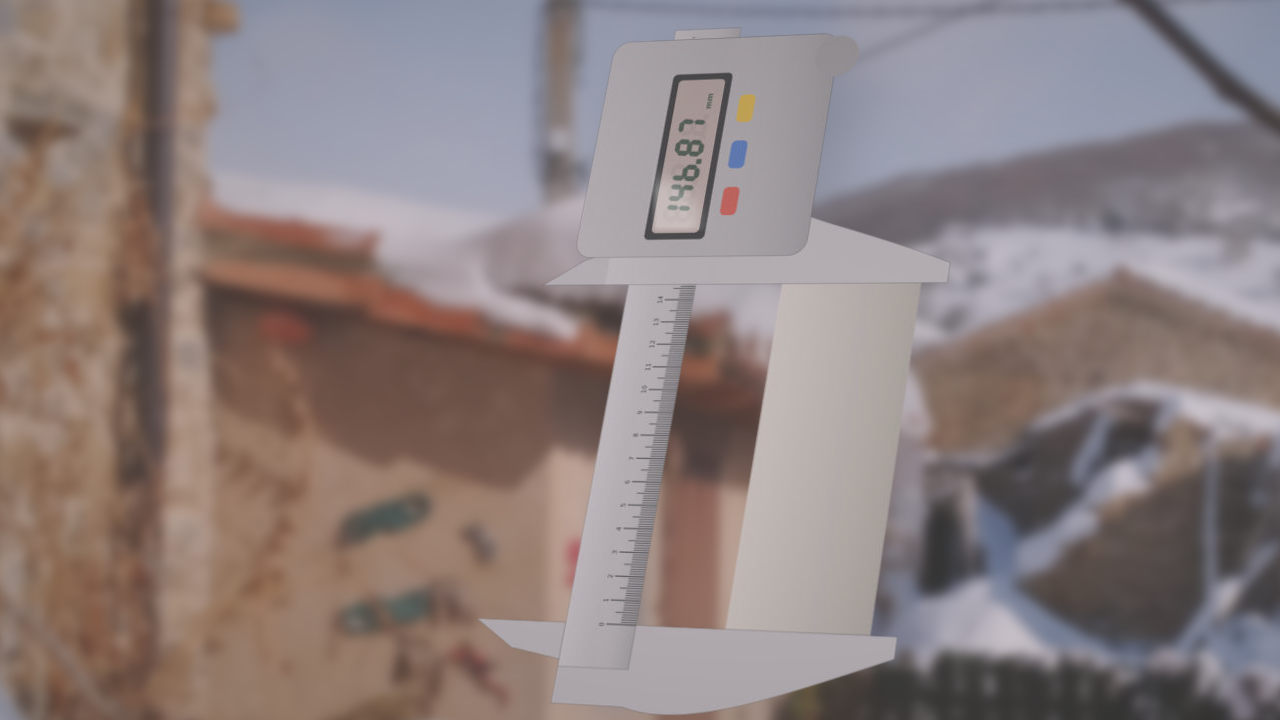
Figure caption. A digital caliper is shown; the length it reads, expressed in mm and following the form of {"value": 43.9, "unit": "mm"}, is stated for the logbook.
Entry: {"value": 146.87, "unit": "mm"}
